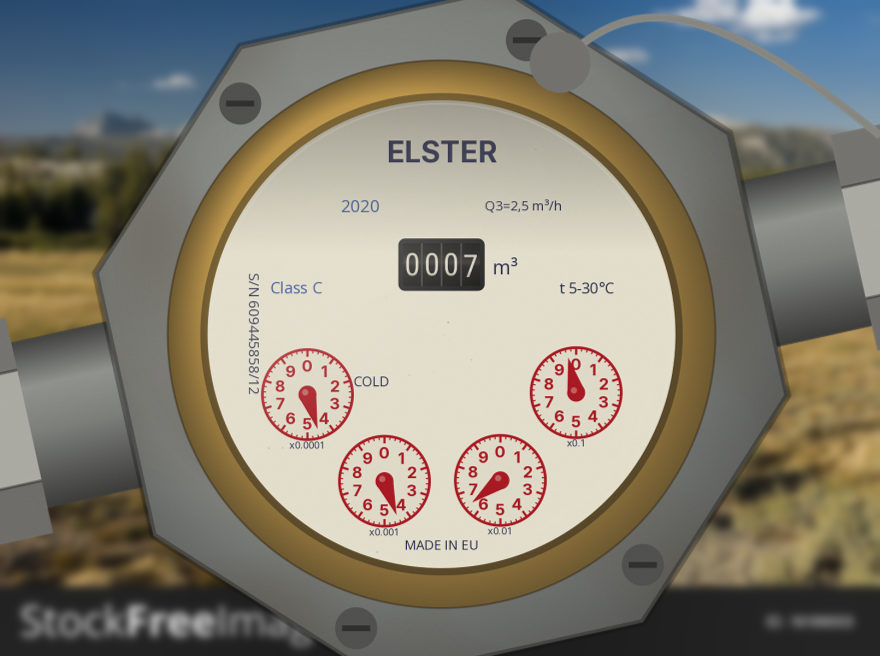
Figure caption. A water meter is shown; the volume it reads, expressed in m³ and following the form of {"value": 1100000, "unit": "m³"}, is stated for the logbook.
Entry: {"value": 6.9644, "unit": "m³"}
